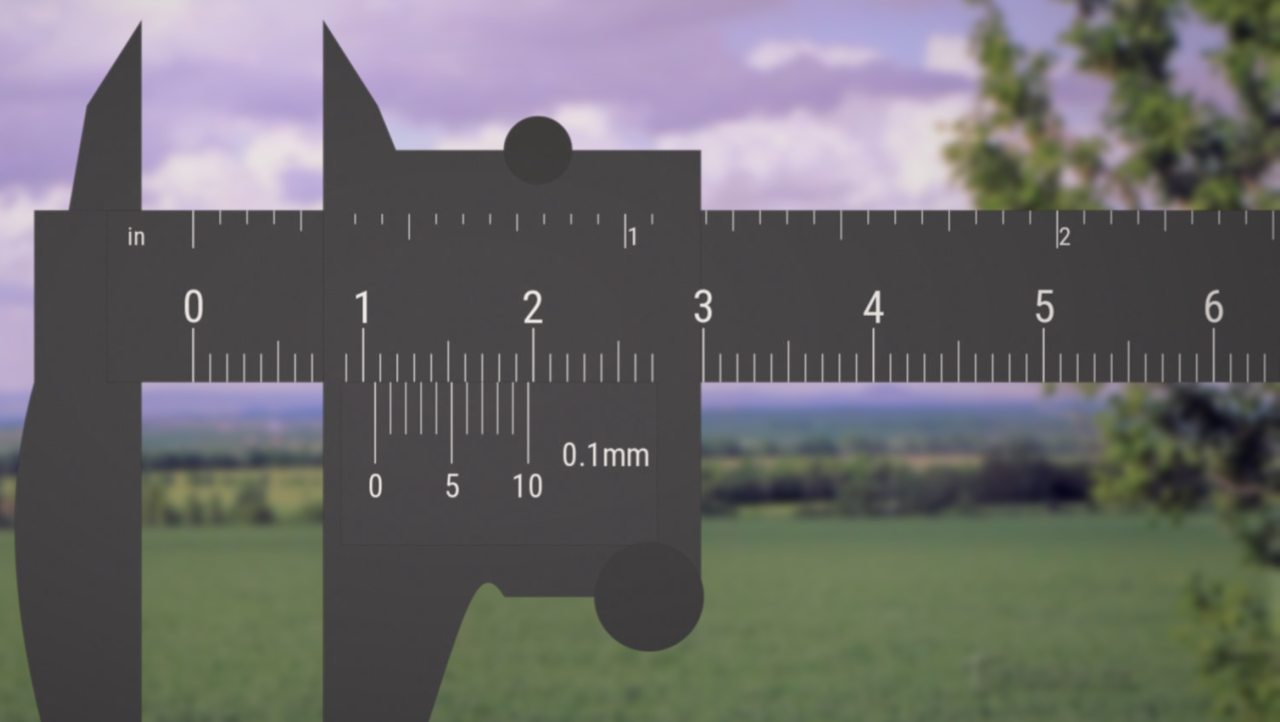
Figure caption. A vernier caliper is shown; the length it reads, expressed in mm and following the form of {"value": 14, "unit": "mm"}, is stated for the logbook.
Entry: {"value": 10.7, "unit": "mm"}
